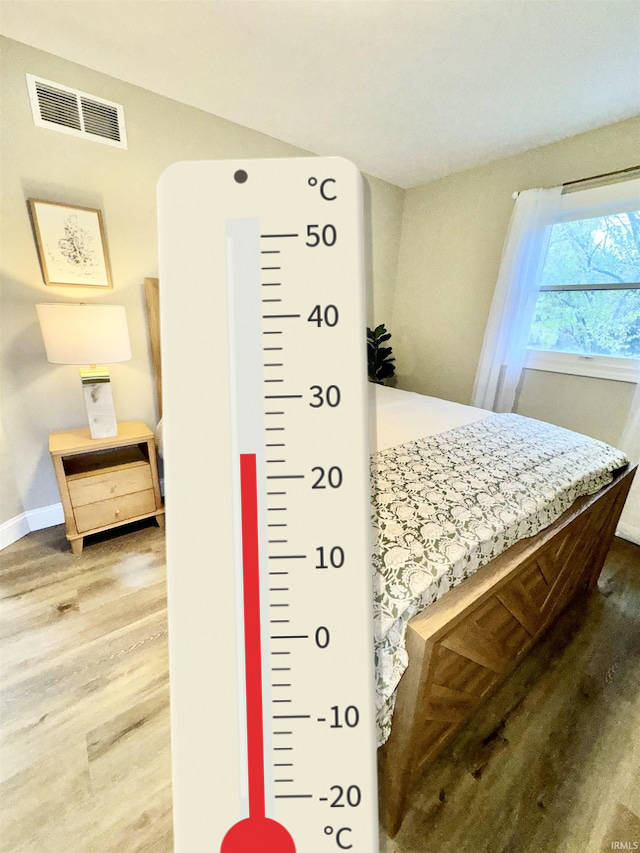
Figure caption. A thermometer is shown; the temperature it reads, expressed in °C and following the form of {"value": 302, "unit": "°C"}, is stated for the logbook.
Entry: {"value": 23, "unit": "°C"}
